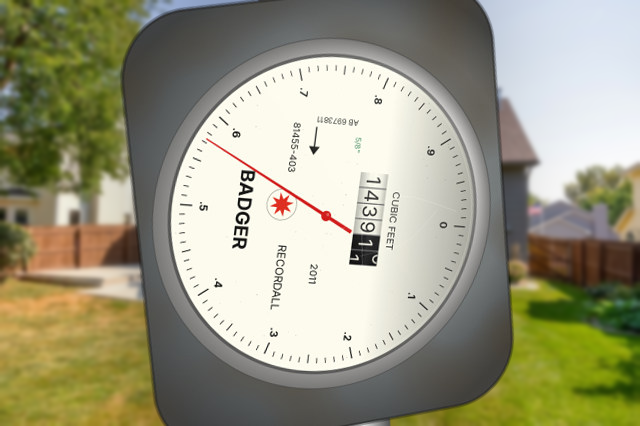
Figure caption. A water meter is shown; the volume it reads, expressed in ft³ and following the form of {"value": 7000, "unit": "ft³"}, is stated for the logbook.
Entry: {"value": 143910.57, "unit": "ft³"}
